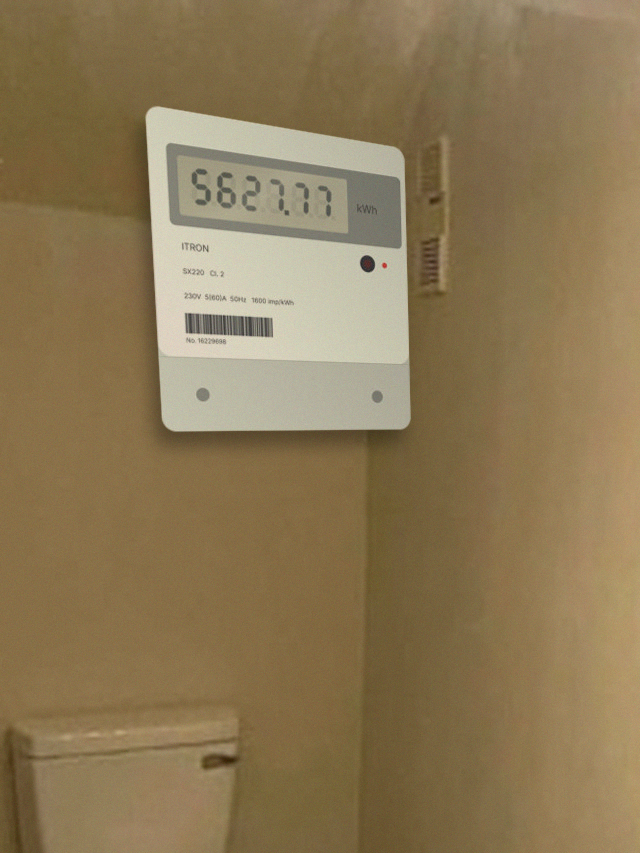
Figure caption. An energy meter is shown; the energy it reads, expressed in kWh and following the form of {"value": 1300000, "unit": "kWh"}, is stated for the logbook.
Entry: {"value": 5627.77, "unit": "kWh"}
